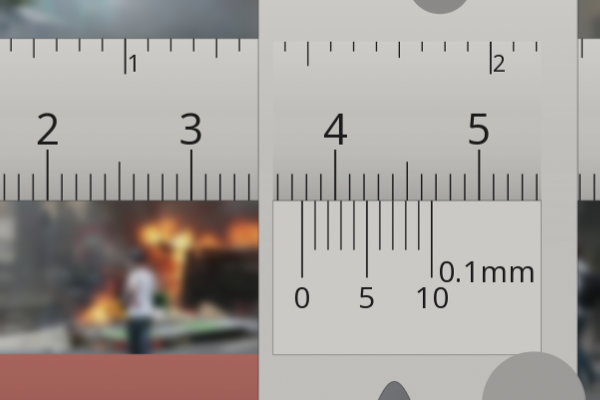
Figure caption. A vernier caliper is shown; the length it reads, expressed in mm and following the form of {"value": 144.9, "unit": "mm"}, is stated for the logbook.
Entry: {"value": 37.7, "unit": "mm"}
